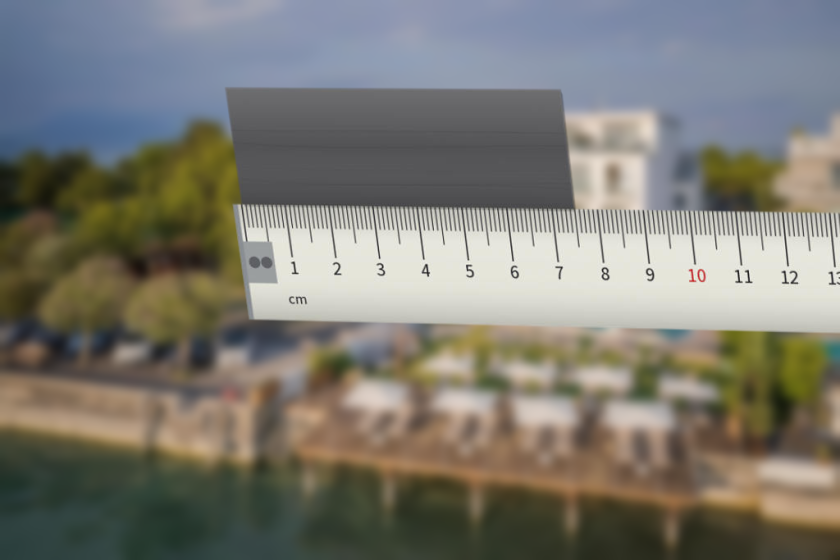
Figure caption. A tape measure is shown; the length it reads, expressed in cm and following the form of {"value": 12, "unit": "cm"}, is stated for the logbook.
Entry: {"value": 7.5, "unit": "cm"}
